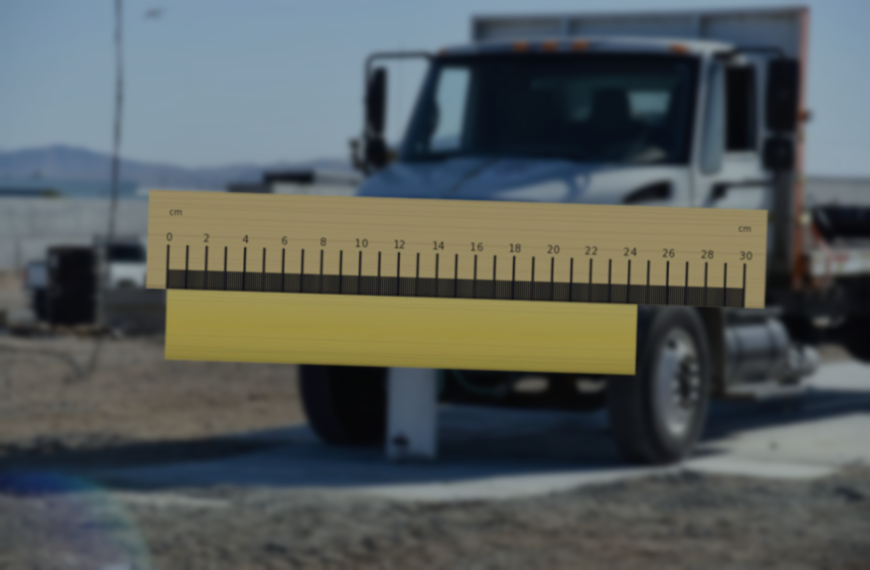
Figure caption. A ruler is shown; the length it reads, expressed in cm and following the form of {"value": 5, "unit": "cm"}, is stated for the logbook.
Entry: {"value": 24.5, "unit": "cm"}
